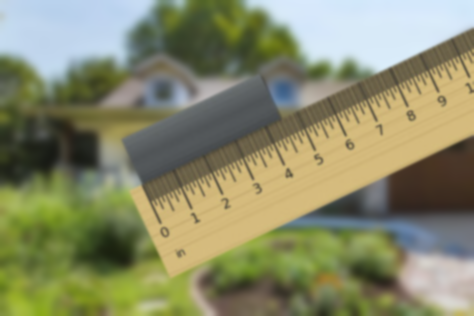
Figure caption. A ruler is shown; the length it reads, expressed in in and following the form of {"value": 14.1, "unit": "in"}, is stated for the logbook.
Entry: {"value": 4.5, "unit": "in"}
